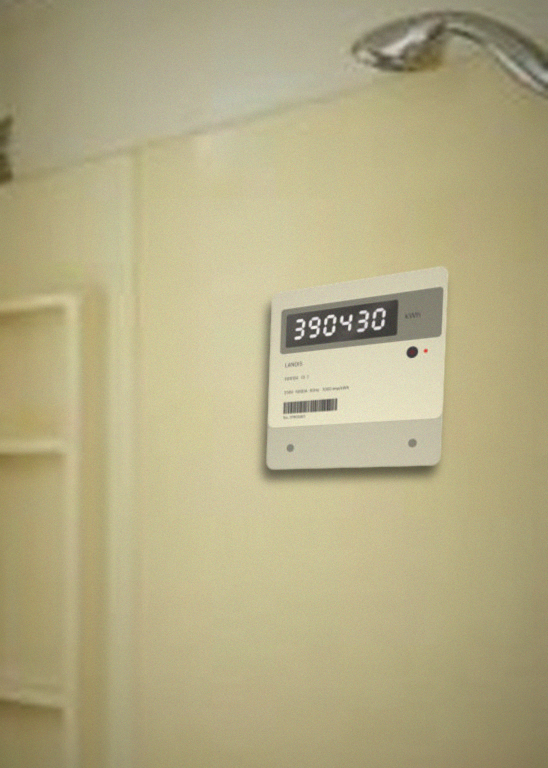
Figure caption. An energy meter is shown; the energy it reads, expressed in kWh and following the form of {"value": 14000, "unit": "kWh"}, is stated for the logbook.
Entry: {"value": 390430, "unit": "kWh"}
